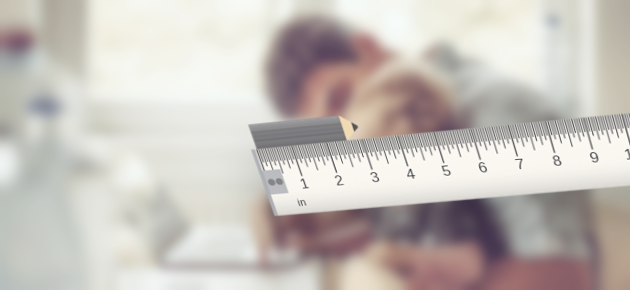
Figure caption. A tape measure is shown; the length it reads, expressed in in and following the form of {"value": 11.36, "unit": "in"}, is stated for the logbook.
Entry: {"value": 3, "unit": "in"}
